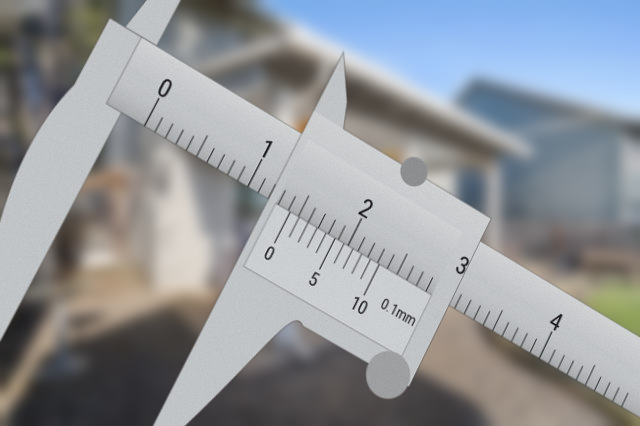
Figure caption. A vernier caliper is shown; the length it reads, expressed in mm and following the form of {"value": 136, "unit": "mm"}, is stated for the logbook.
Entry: {"value": 14.2, "unit": "mm"}
